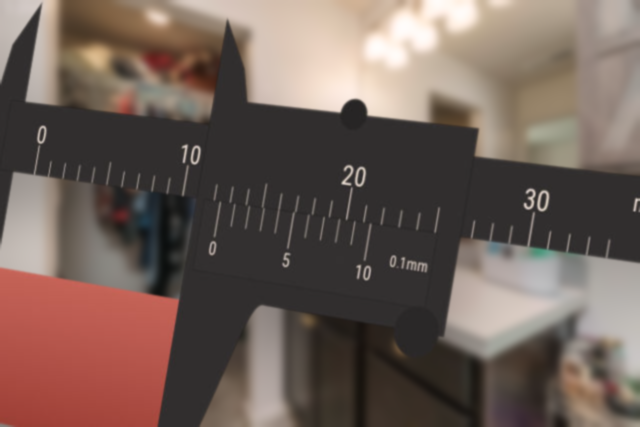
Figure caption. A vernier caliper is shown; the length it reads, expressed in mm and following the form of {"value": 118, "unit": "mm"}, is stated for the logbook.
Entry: {"value": 12.4, "unit": "mm"}
